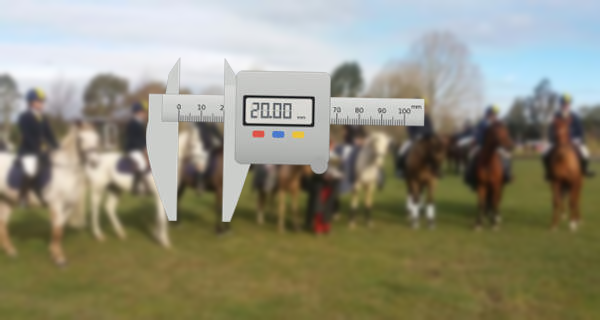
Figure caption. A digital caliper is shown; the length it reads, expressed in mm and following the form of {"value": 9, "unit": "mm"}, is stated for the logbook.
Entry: {"value": 20.00, "unit": "mm"}
